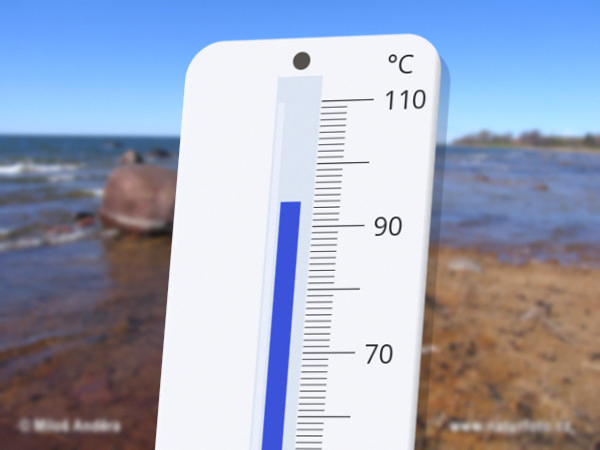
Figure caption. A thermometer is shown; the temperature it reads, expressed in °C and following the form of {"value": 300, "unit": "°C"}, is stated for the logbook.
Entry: {"value": 94, "unit": "°C"}
